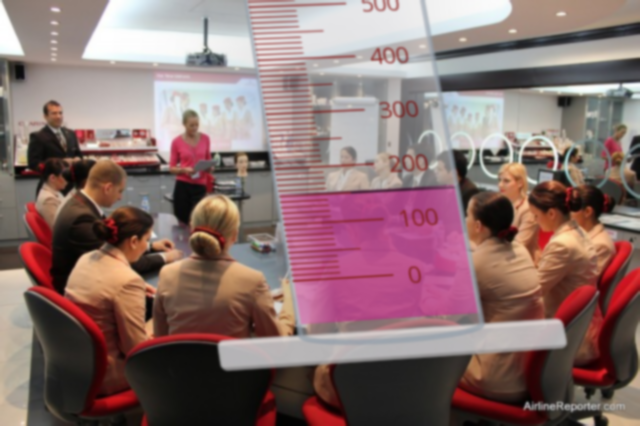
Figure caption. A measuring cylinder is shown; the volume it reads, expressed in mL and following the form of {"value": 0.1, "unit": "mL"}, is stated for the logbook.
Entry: {"value": 150, "unit": "mL"}
